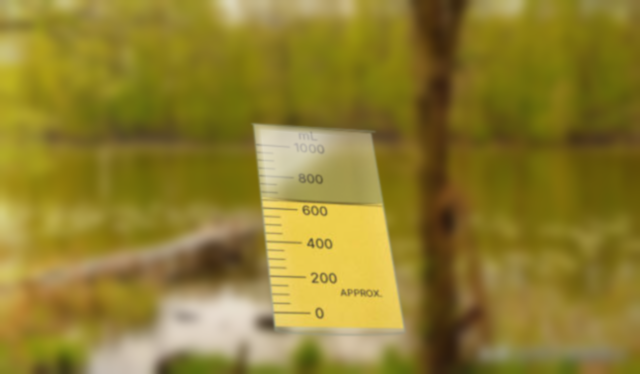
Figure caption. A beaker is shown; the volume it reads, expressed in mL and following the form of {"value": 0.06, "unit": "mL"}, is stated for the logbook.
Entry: {"value": 650, "unit": "mL"}
